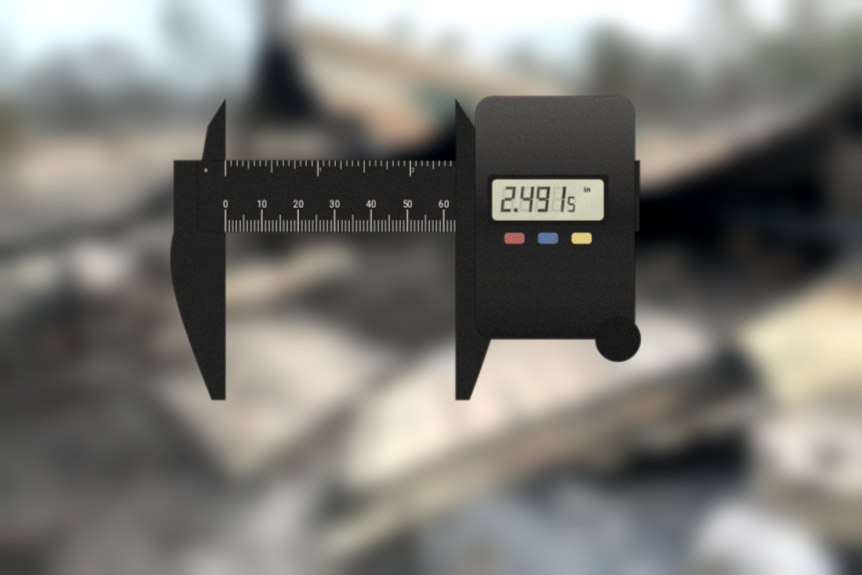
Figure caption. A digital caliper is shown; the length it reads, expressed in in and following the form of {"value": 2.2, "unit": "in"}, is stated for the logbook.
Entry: {"value": 2.4915, "unit": "in"}
